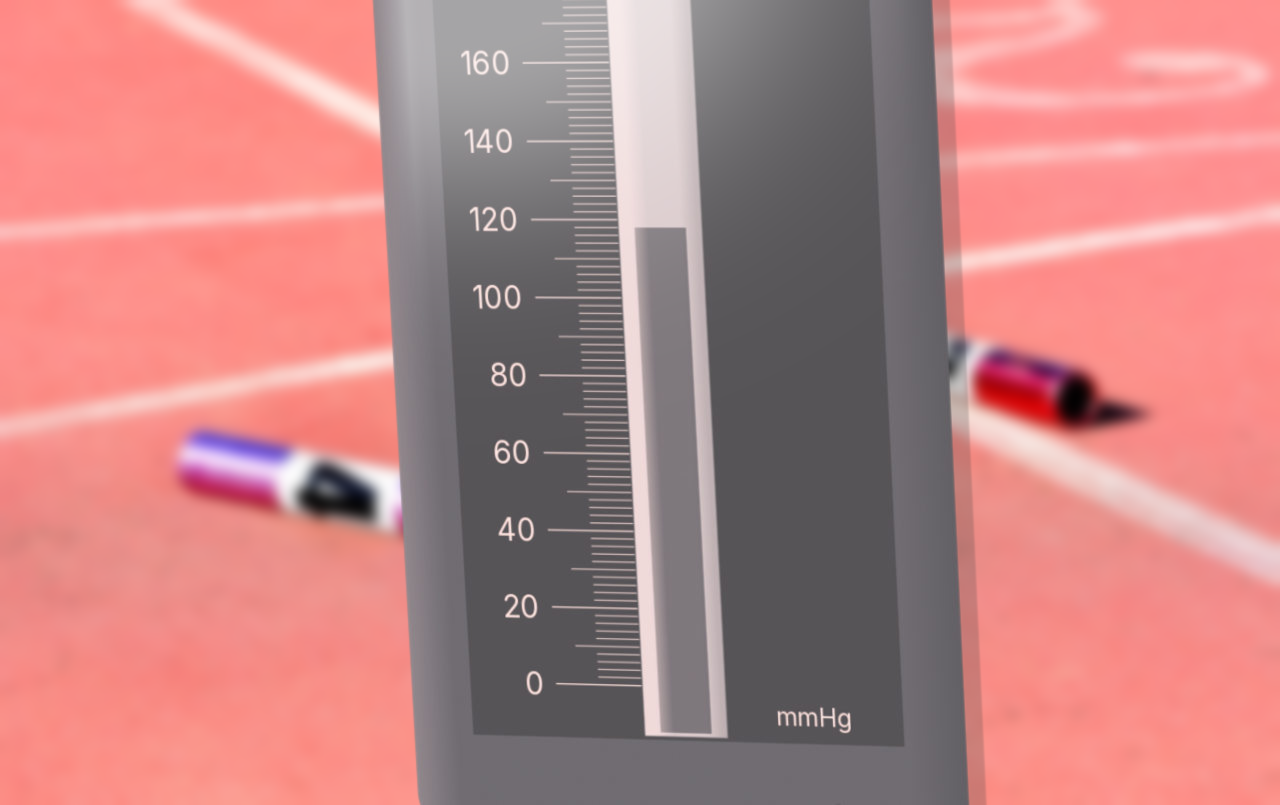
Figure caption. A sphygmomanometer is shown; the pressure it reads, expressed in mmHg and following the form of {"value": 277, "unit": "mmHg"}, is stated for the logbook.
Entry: {"value": 118, "unit": "mmHg"}
